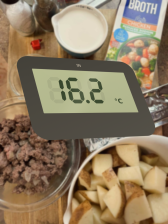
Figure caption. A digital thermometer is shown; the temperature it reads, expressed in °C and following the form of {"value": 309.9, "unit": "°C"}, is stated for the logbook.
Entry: {"value": 16.2, "unit": "°C"}
